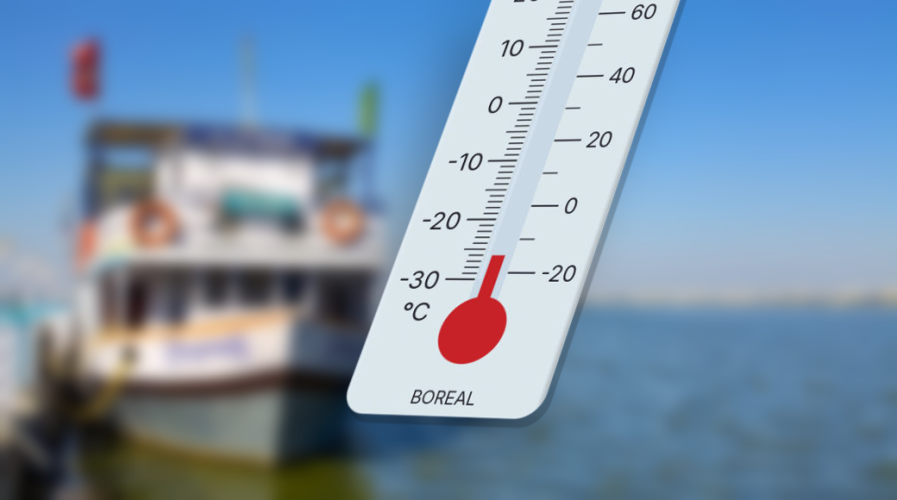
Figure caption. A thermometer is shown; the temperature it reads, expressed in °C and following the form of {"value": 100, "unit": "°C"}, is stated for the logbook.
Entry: {"value": -26, "unit": "°C"}
